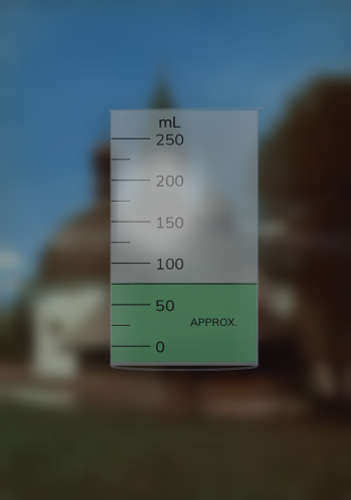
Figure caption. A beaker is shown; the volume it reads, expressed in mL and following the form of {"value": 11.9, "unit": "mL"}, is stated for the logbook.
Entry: {"value": 75, "unit": "mL"}
